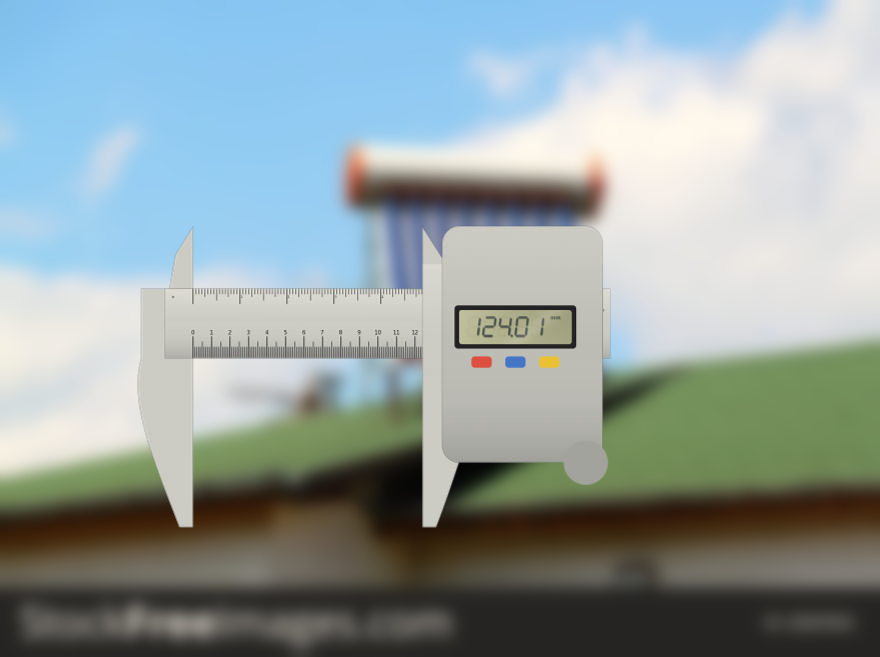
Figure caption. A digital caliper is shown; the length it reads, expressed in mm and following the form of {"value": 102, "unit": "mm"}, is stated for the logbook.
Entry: {"value": 124.01, "unit": "mm"}
